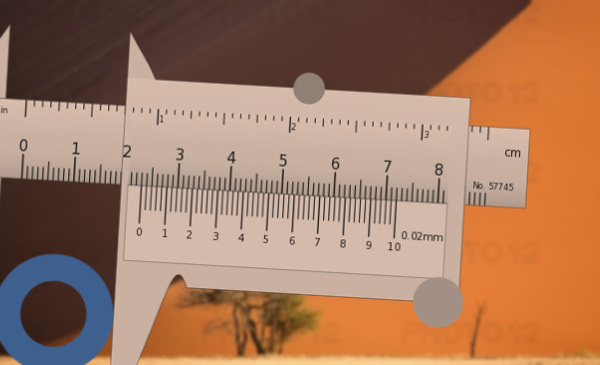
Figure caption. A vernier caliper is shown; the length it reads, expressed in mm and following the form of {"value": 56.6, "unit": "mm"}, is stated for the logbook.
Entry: {"value": 23.0, "unit": "mm"}
